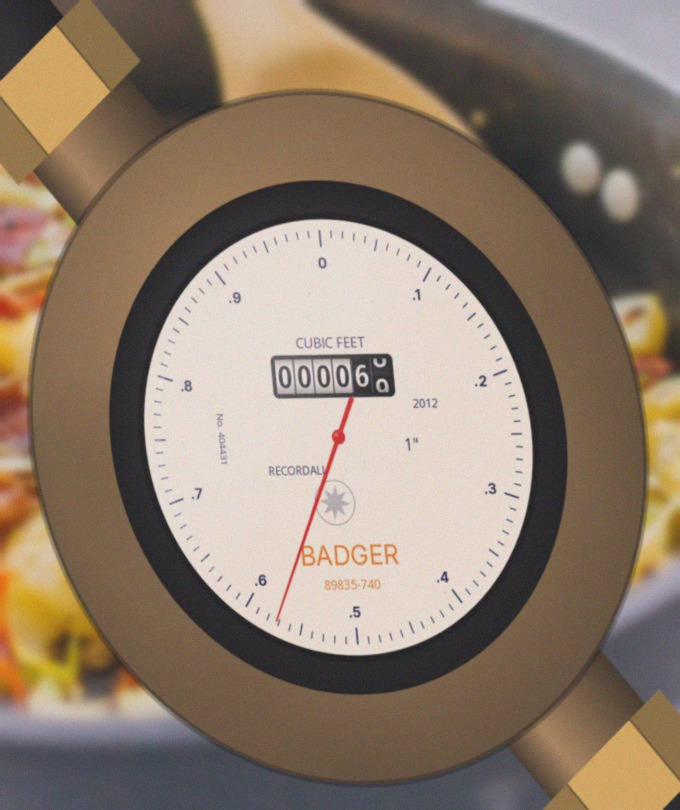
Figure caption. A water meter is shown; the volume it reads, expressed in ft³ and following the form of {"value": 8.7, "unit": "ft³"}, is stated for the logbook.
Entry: {"value": 68.57, "unit": "ft³"}
